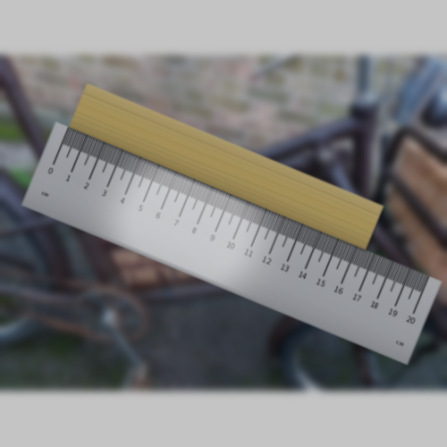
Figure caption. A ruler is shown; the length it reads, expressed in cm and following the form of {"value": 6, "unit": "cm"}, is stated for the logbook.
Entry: {"value": 16.5, "unit": "cm"}
